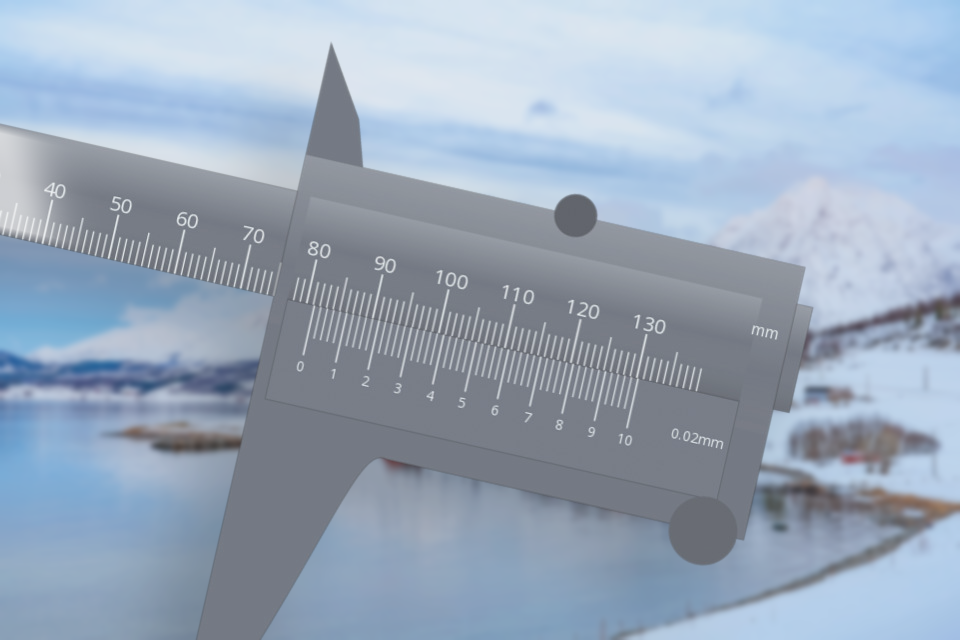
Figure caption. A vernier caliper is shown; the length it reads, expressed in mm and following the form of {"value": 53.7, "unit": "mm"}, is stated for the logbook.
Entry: {"value": 81.2, "unit": "mm"}
